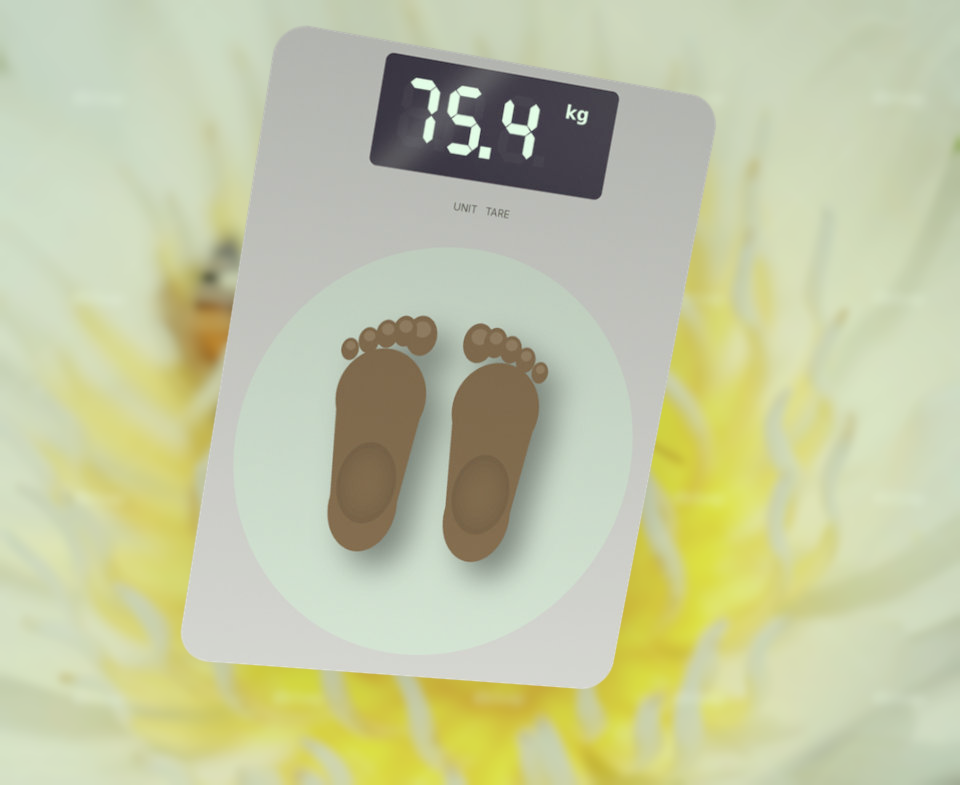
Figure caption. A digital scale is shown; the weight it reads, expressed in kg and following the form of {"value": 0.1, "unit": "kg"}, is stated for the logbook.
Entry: {"value": 75.4, "unit": "kg"}
